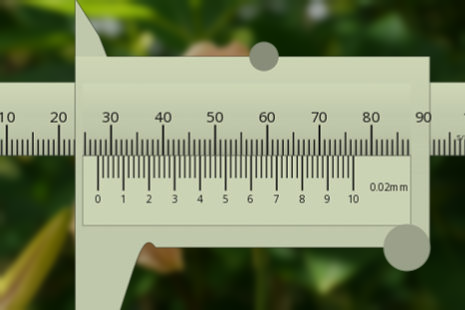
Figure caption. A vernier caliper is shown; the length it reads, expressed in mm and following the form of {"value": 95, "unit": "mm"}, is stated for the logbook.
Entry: {"value": 27.5, "unit": "mm"}
